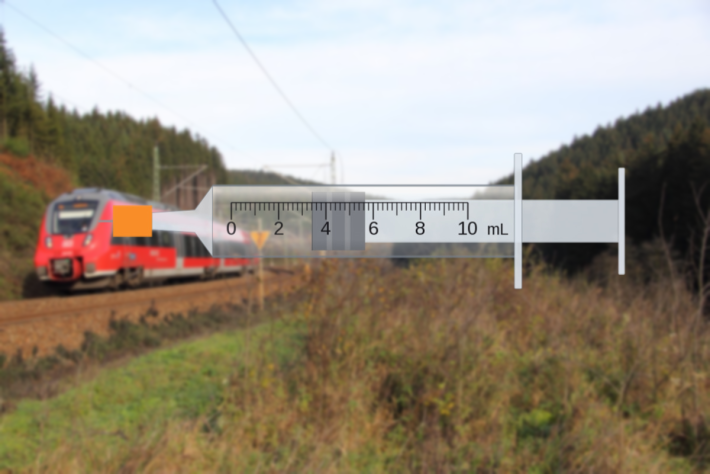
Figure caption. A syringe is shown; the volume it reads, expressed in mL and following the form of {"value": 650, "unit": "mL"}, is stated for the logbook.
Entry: {"value": 3.4, "unit": "mL"}
